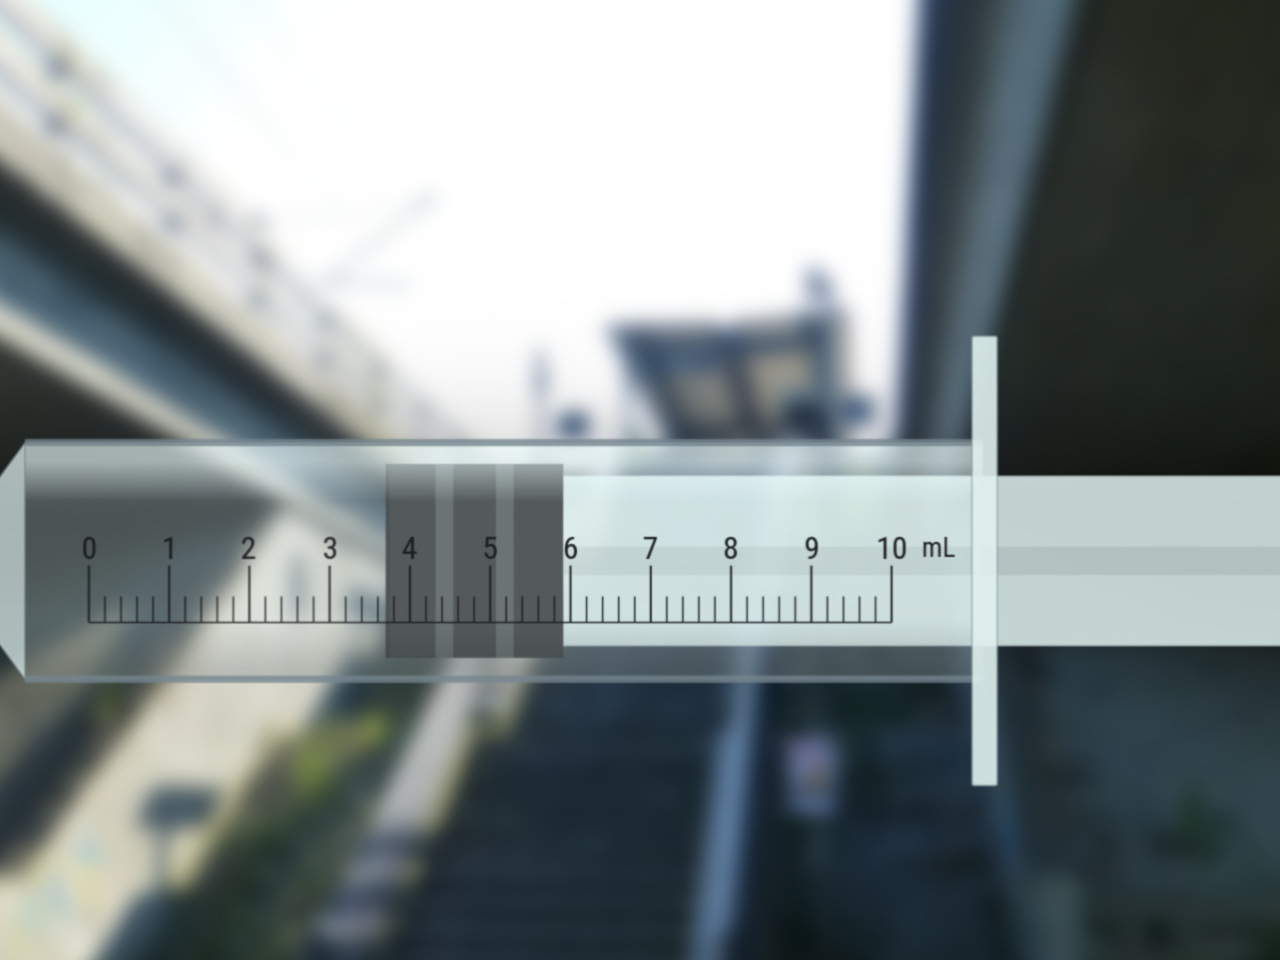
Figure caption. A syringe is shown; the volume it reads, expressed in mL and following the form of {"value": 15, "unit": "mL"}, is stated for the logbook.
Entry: {"value": 3.7, "unit": "mL"}
